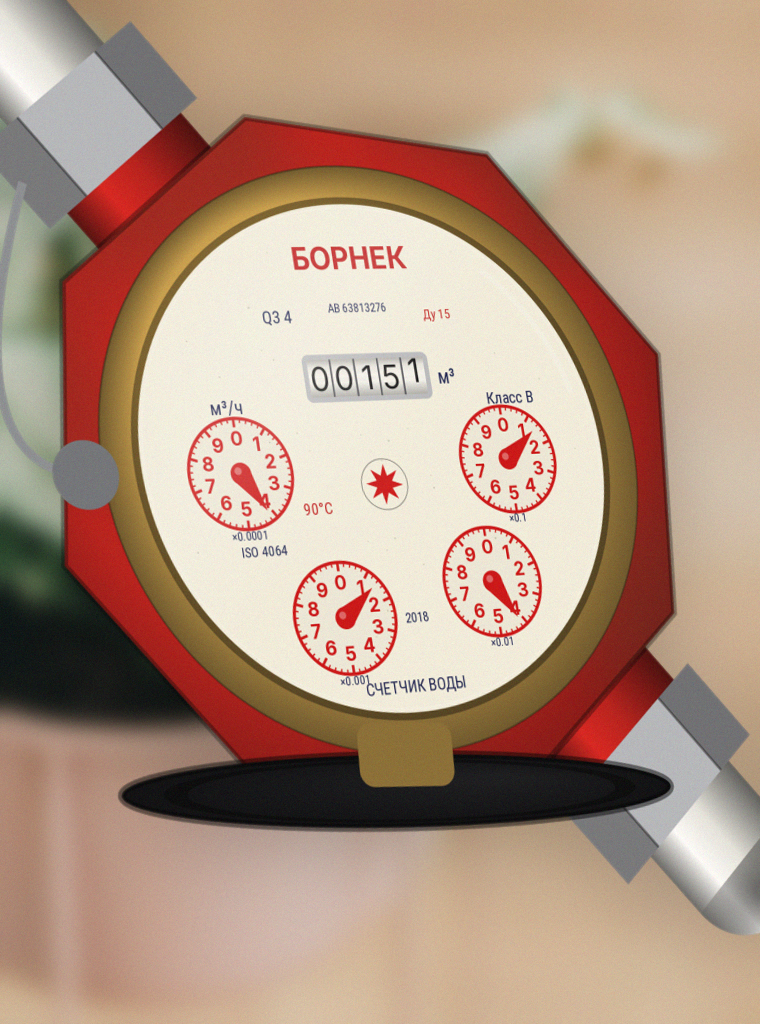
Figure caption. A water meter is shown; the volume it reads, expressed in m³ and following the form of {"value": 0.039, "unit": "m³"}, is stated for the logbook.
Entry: {"value": 151.1414, "unit": "m³"}
